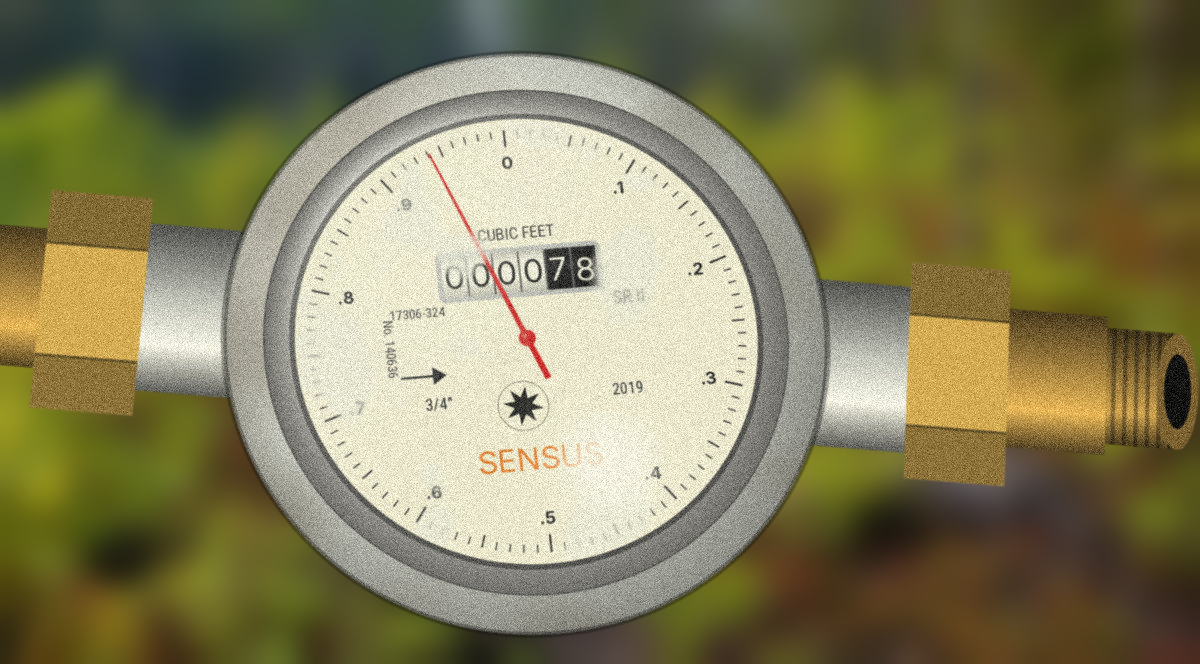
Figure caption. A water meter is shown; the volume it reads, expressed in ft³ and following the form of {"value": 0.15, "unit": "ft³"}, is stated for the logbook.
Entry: {"value": 77.94, "unit": "ft³"}
